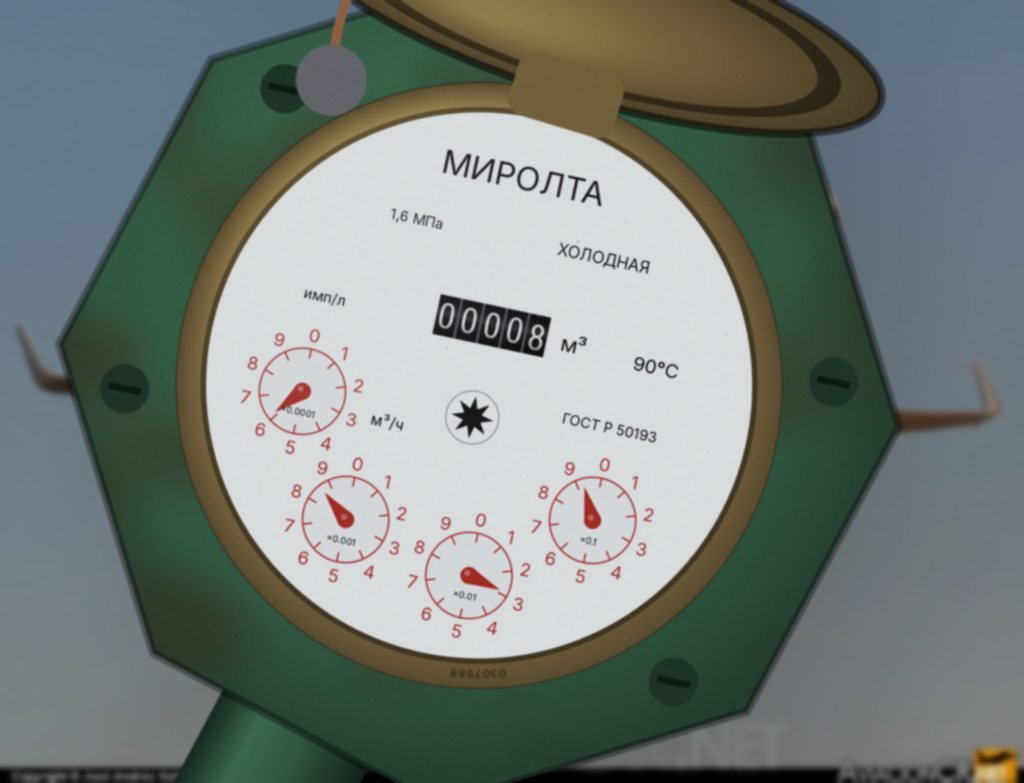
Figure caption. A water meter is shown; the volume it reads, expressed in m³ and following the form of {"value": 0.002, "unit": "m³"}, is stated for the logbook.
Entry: {"value": 7.9286, "unit": "m³"}
